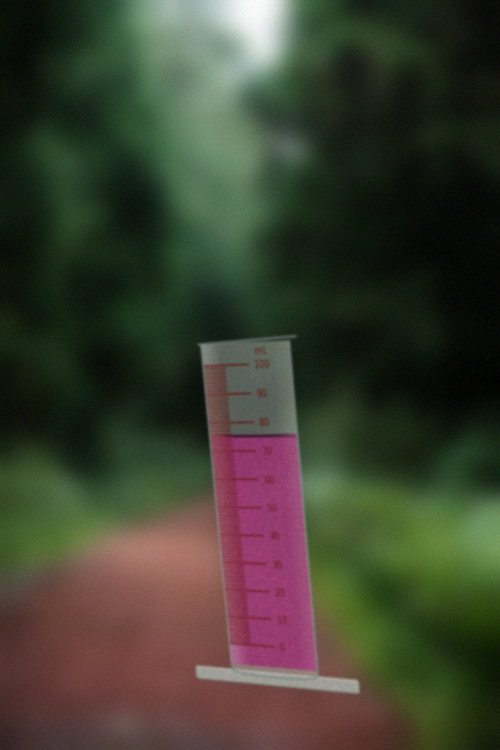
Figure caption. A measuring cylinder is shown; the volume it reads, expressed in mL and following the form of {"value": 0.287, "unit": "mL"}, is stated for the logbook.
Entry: {"value": 75, "unit": "mL"}
